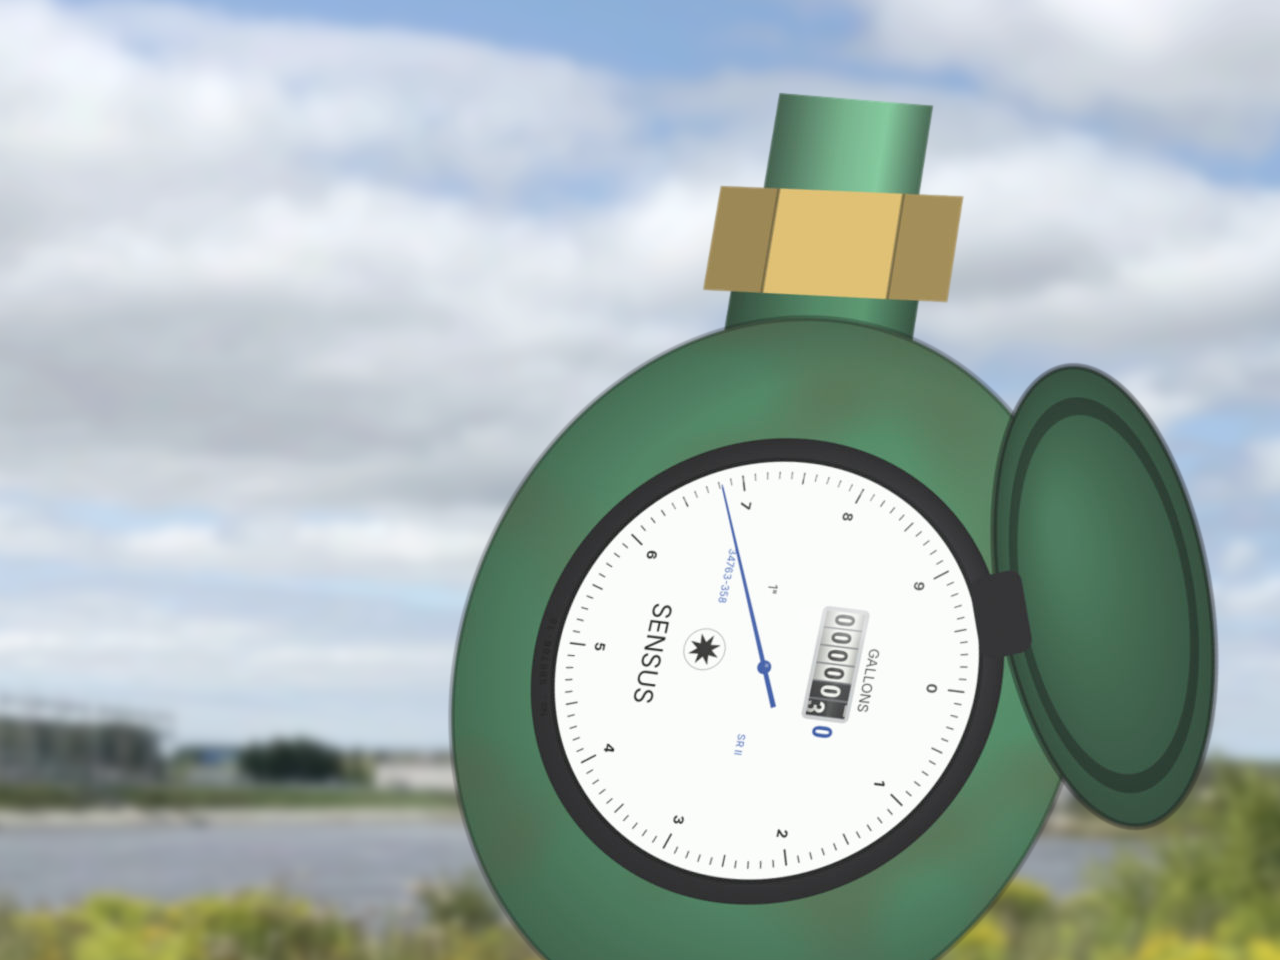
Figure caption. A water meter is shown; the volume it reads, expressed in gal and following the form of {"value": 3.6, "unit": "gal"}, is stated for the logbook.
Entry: {"value": 26.8, "unit": "gal"}
